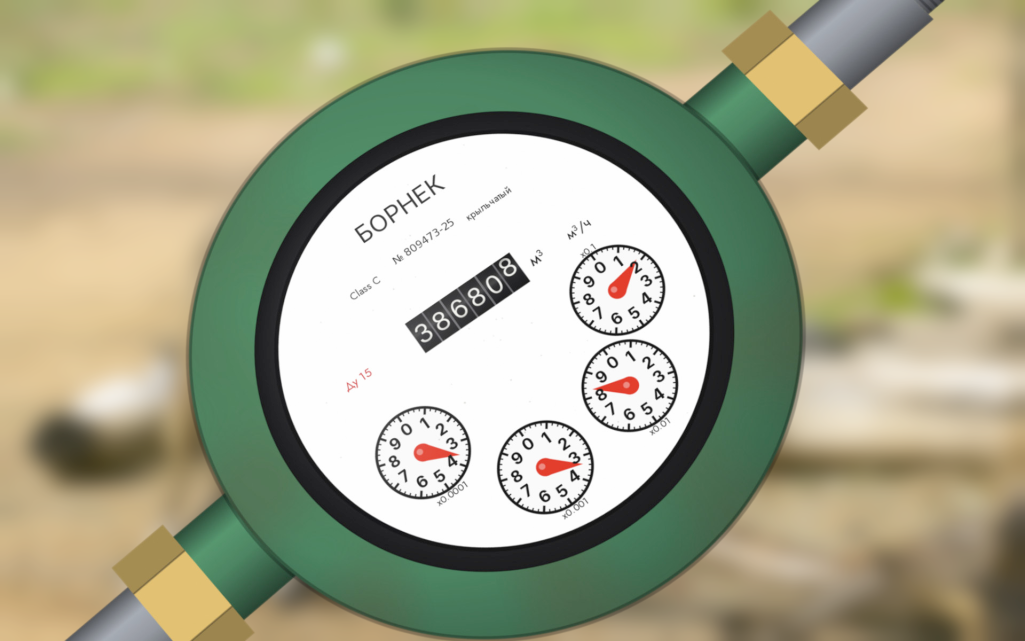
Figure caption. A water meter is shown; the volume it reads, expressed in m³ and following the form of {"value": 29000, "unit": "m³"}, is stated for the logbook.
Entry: {"value": 386808.1833, "unit": "m³"}
